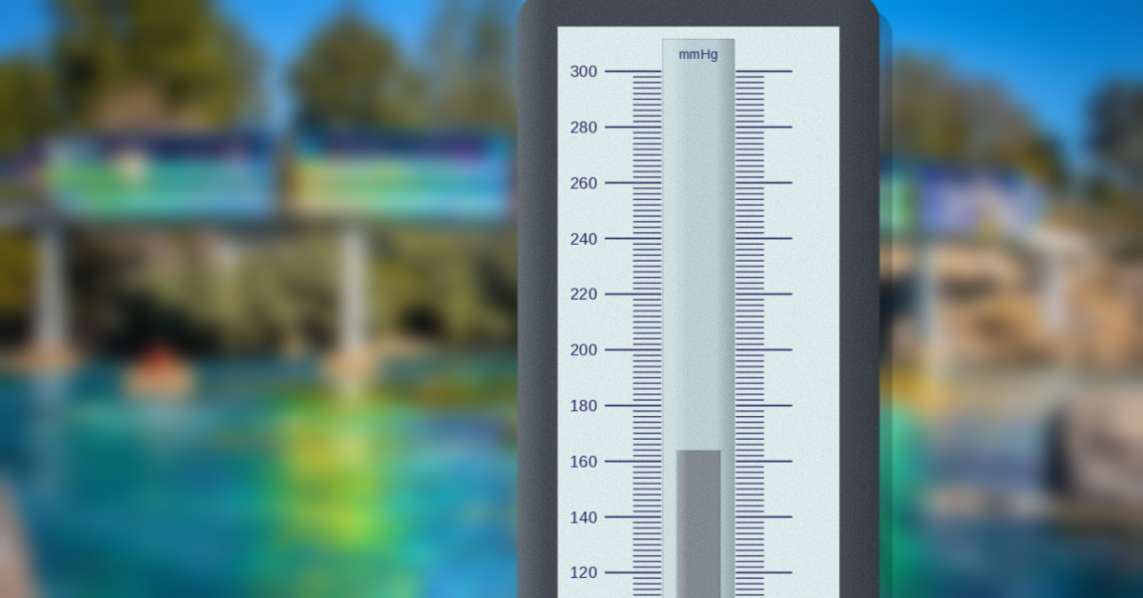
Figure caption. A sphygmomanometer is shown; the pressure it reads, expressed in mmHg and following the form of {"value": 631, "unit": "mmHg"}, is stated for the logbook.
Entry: {"value": 164, "unit": "mmHg"}
